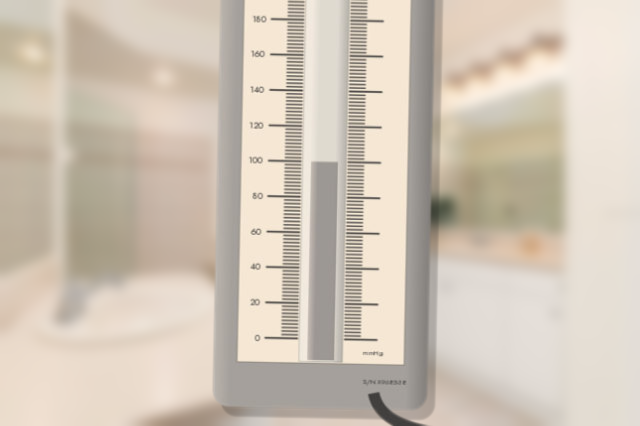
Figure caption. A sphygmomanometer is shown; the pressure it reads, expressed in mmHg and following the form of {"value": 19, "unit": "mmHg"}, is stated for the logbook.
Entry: {"value": 100, "unit": "mmHg"}
